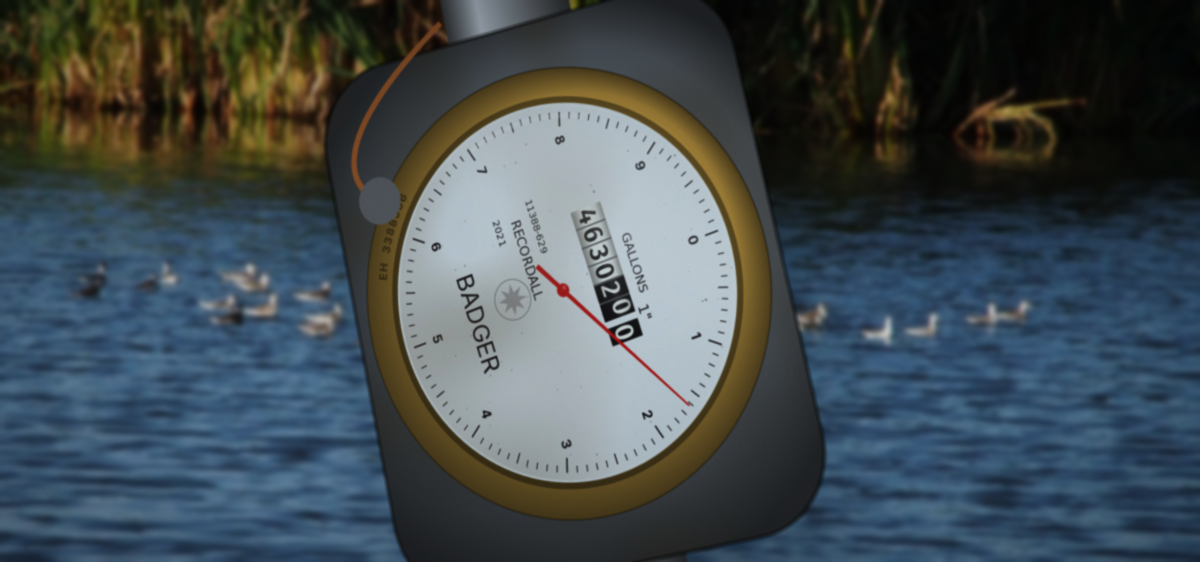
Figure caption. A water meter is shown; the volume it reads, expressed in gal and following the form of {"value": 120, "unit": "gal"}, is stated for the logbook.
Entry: {"value": 4630201.6, "unit": "gal"}
